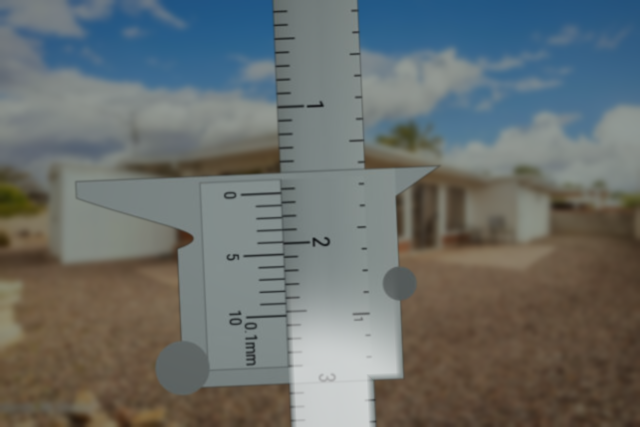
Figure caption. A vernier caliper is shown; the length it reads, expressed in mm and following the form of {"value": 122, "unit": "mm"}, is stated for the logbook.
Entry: {"value": 16.3, "unit": "mm"}
